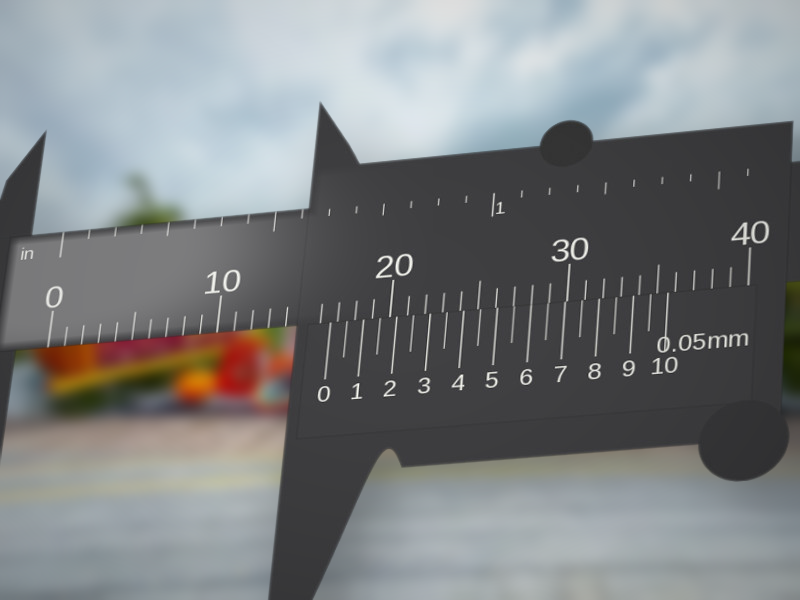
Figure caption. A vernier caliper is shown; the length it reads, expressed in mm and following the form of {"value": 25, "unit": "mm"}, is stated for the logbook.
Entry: {"value": 16.6, "unit": "mm"}
